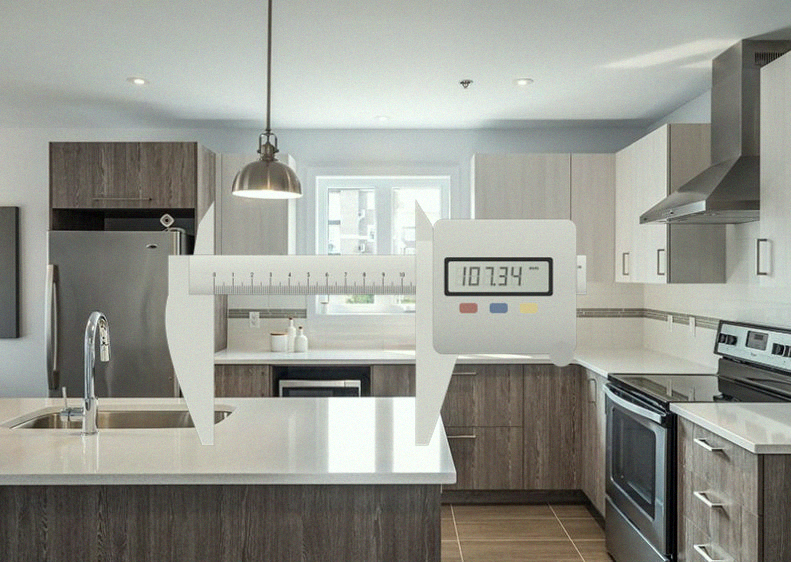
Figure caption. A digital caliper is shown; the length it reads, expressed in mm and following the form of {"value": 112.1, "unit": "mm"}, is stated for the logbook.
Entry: {"value": 107.34, "unit": "mm"}
